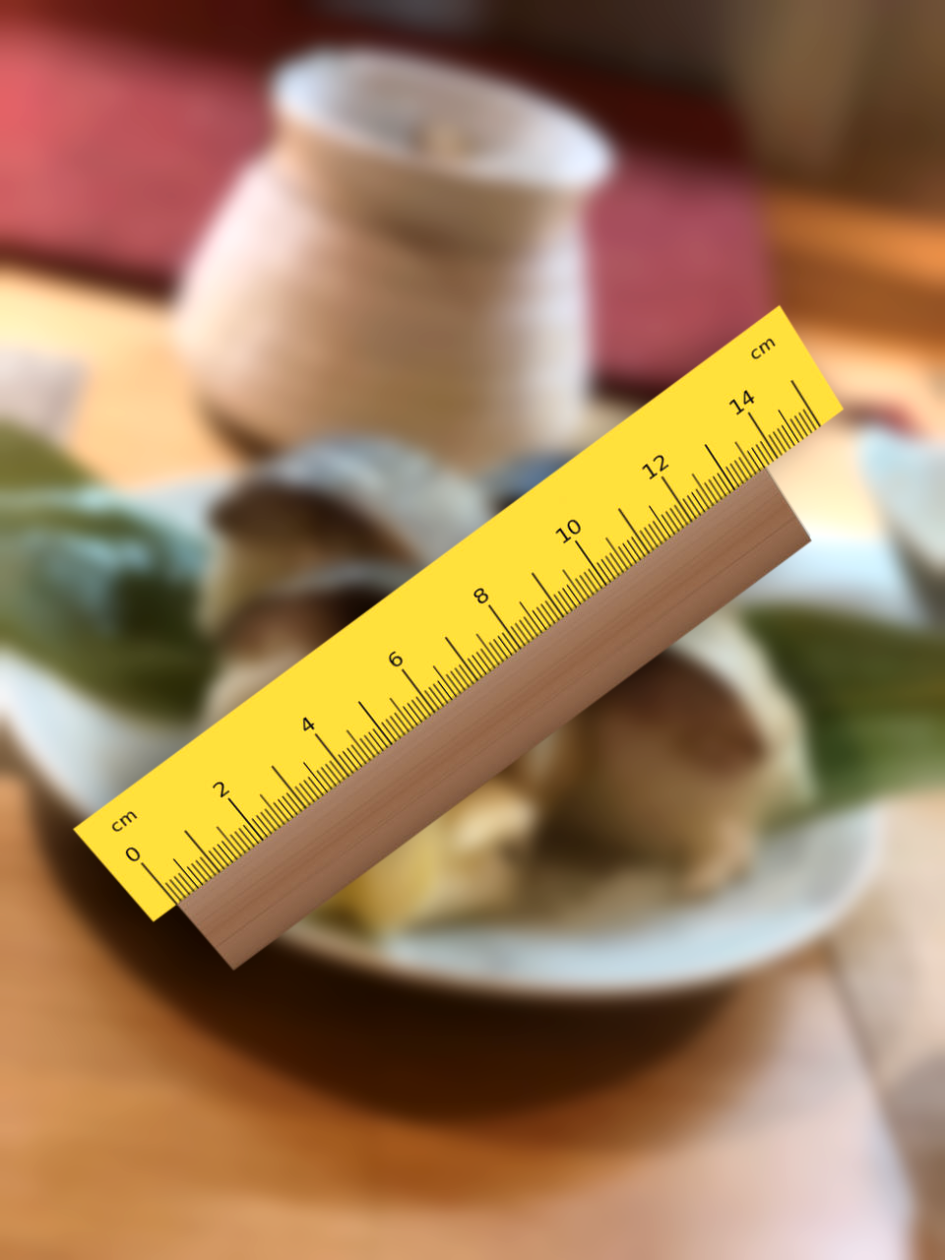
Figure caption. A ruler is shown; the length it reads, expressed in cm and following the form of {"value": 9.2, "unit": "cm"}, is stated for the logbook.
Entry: {"value": 13.7, "unit": "cm"}
